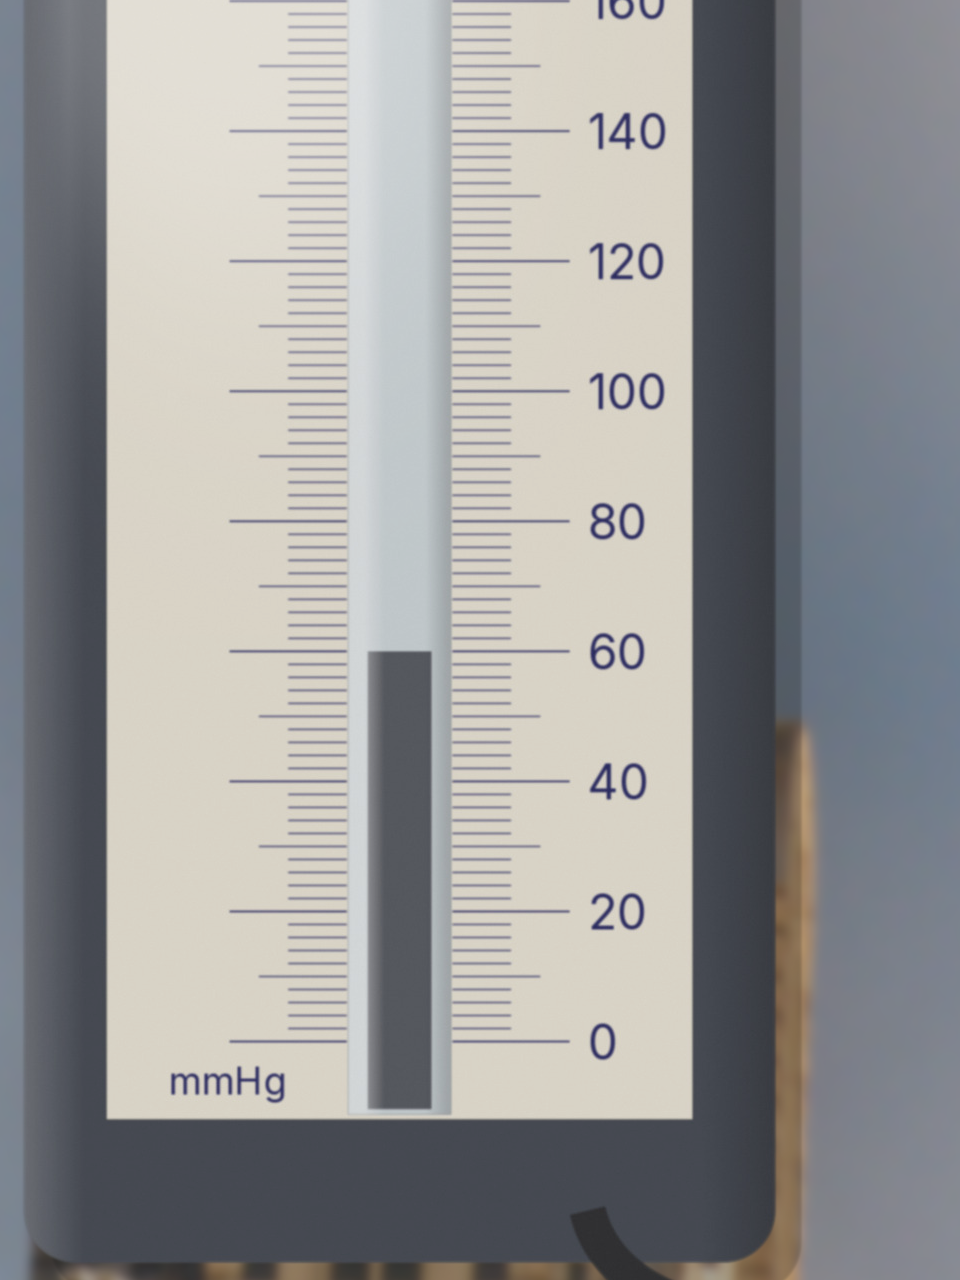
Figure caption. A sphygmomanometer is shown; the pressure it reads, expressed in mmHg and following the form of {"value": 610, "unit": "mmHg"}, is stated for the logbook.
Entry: {"value": 60, "unit": "mmHg"}
